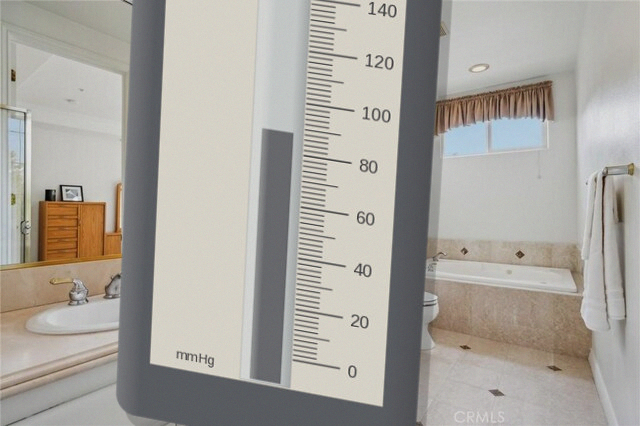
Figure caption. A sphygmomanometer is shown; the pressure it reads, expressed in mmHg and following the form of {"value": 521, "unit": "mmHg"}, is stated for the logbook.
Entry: {"value": 88, "unit": "mmHg"}
